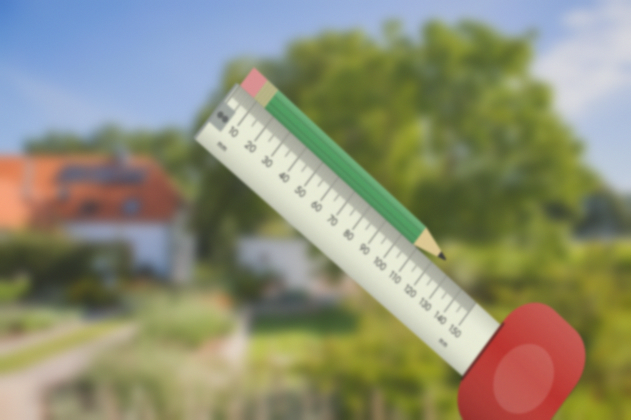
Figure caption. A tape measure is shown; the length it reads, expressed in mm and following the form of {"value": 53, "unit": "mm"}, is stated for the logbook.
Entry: {"value": 125, "unit": "mm"}
